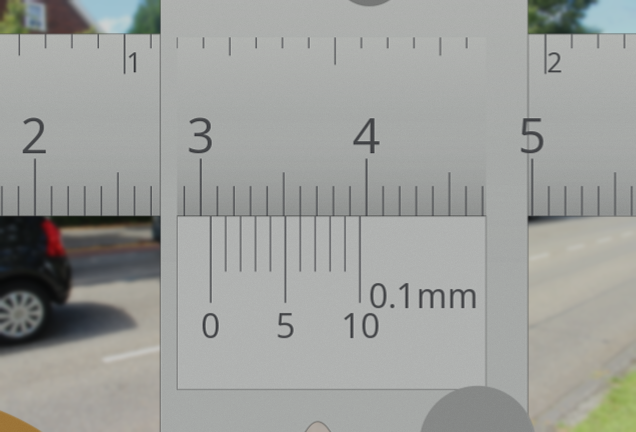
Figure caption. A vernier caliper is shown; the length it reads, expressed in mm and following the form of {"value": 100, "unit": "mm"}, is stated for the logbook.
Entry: {"value": 30.6, "unit": "mm"}
